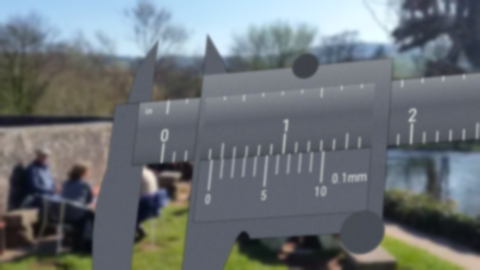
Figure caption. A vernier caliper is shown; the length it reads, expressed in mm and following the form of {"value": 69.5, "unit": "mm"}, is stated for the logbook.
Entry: {"value": 4.2, "unit": "mm"}
